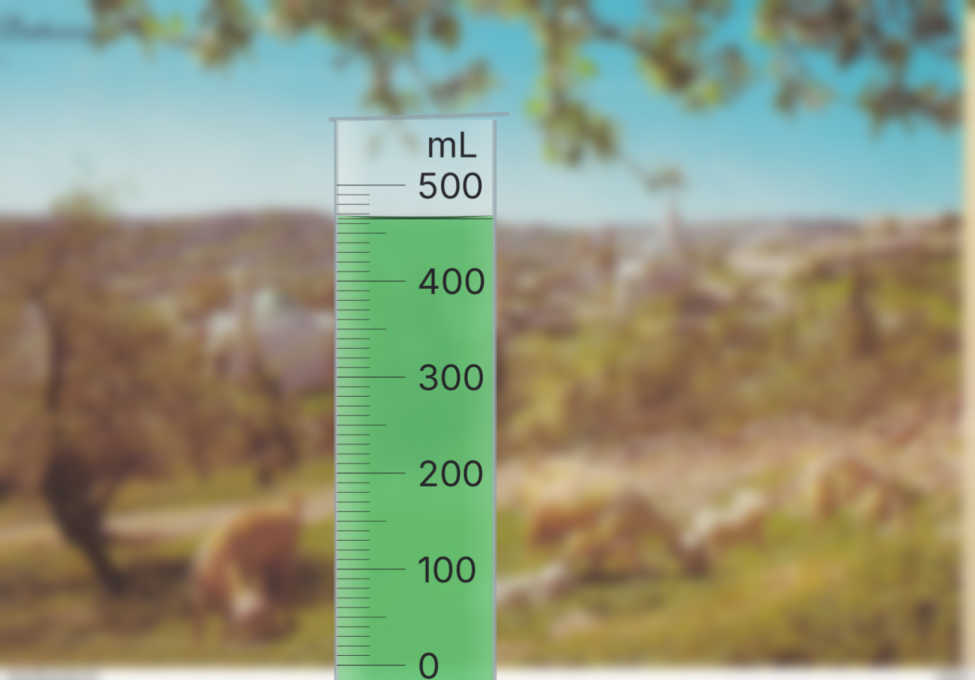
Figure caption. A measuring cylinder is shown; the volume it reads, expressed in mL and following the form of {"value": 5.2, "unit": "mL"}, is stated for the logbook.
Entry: {"value": 465, "unit": "mL"}
